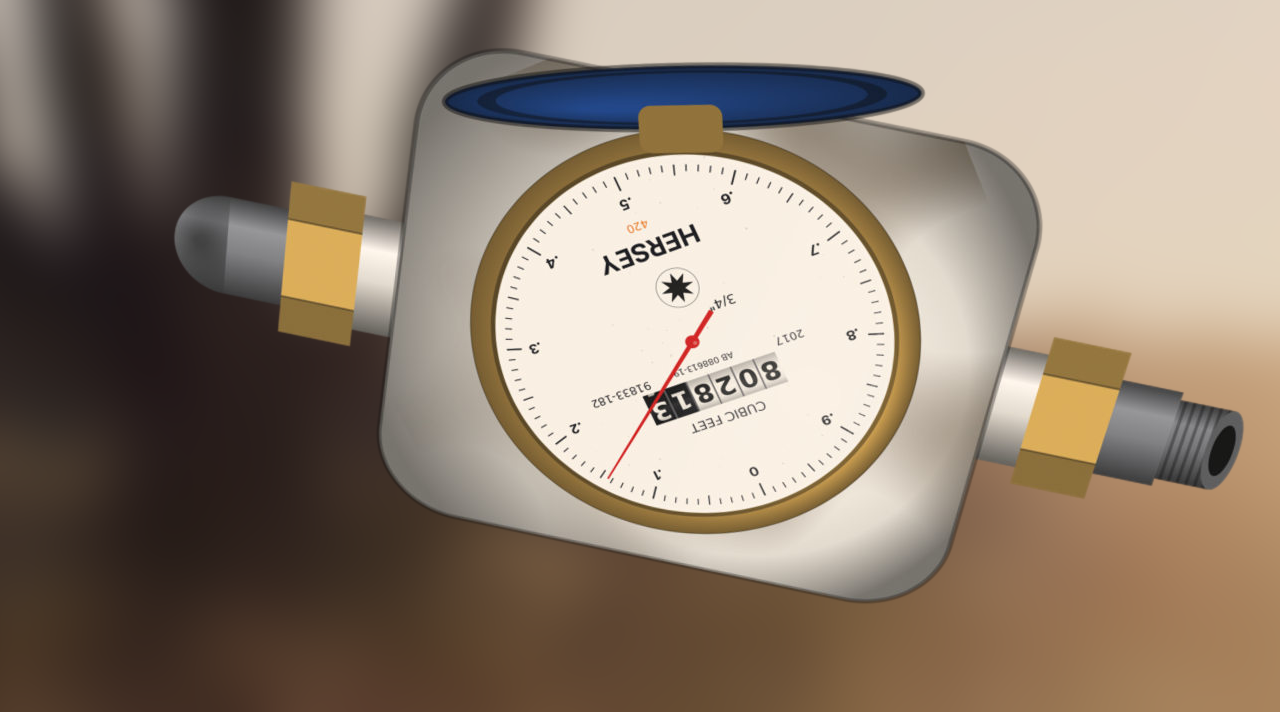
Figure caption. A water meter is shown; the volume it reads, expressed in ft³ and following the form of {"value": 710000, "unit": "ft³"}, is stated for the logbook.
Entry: {"value": 802813.14, "unit": "ft³"}
